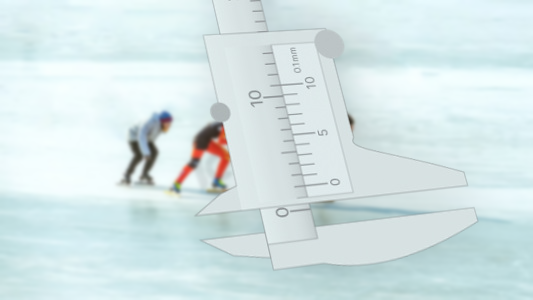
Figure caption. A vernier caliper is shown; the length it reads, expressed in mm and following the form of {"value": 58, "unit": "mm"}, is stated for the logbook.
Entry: {"value": 2.0, "unit": "mm"}
